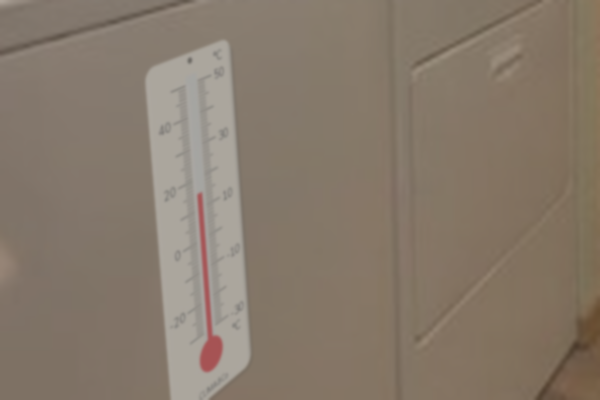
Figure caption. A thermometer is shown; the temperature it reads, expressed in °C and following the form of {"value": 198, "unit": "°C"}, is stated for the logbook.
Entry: {"value": 15, "unit": "°C"}
